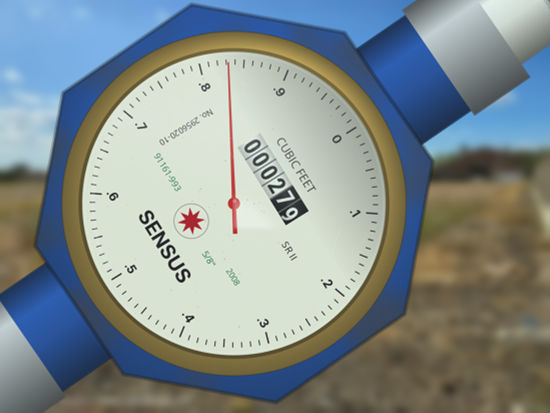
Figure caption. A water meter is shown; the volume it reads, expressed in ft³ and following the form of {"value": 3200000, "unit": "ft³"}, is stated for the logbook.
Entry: {"value": 278.83, "unit": "ft³"}
